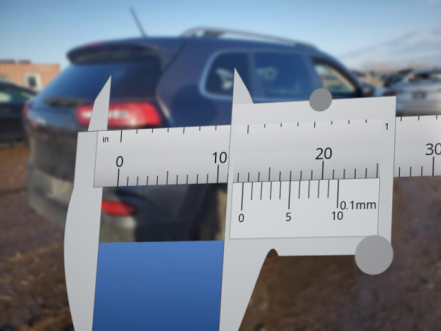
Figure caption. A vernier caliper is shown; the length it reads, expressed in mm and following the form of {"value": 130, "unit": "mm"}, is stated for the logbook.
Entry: {"value": 12.5, "unit": "mm"}
